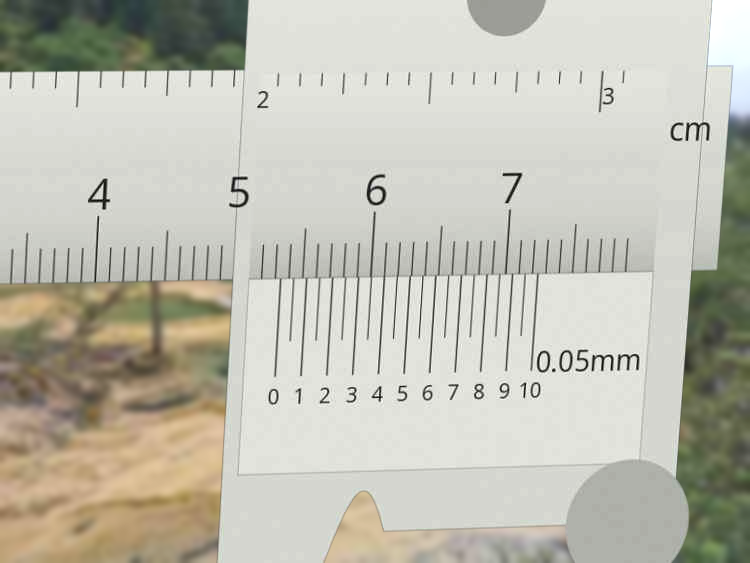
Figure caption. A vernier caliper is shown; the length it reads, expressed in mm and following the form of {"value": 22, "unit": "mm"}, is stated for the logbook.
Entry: {"value": 53.4, "unit": "mm"}
